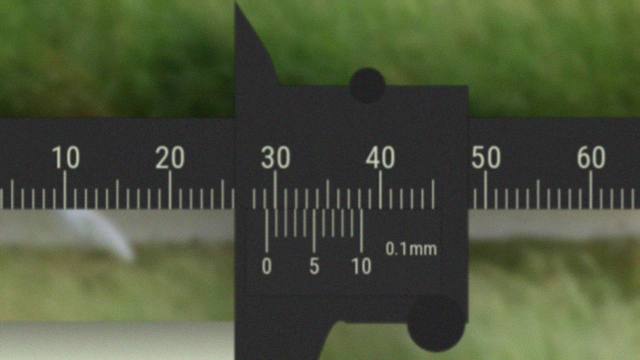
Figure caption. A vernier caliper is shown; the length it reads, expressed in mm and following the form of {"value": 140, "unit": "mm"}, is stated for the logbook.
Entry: {"value": 29.2, "unit": "mm"}
